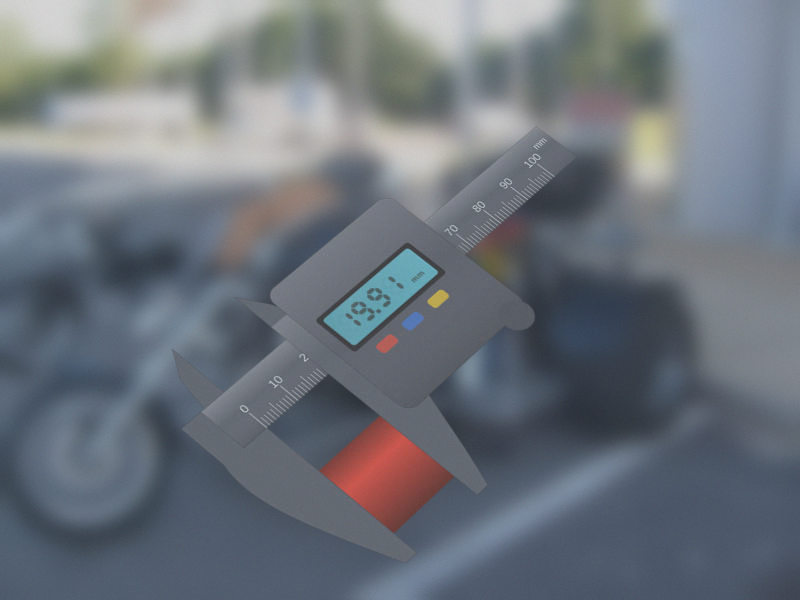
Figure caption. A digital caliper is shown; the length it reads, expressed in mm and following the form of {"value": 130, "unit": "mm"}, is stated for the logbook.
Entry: {"value": 19.91, "unit": "mm"}
